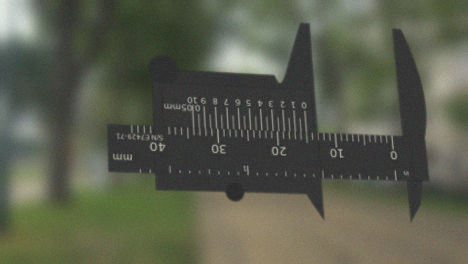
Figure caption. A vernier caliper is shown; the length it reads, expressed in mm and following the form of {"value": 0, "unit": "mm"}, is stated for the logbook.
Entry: {"value": 15.0, "unit": "mm"}
